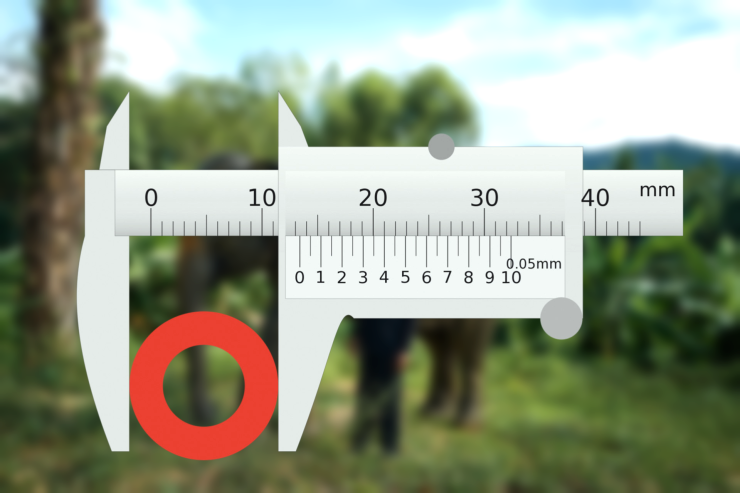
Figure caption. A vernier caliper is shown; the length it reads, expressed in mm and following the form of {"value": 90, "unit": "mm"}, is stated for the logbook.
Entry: {"value": 13.4, "unit": "mm"}
